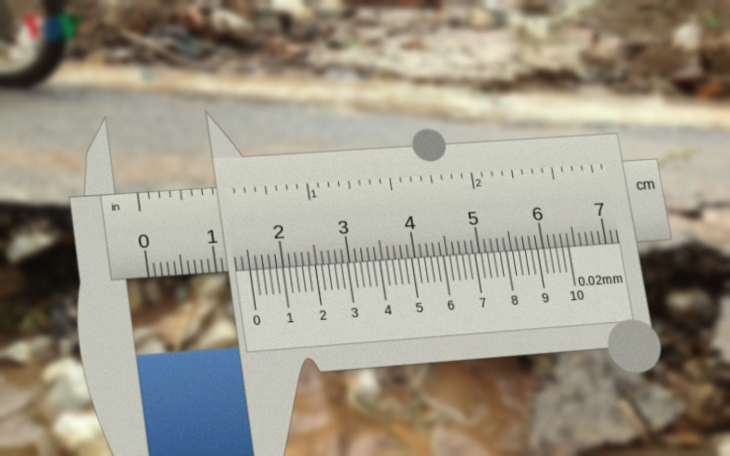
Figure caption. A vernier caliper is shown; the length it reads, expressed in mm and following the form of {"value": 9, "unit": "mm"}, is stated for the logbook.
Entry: {"value": 15.0, "unit": "mm"}
